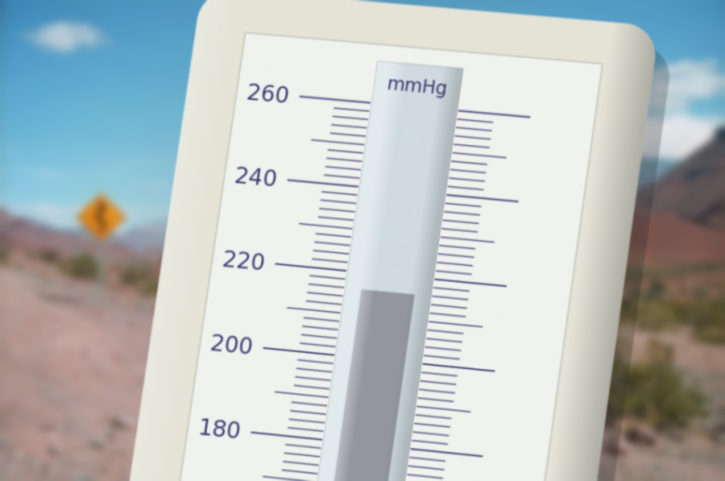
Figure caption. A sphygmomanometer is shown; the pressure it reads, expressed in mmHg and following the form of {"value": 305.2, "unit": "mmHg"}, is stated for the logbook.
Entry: {"value": 216, "unit": "mmHg"}
